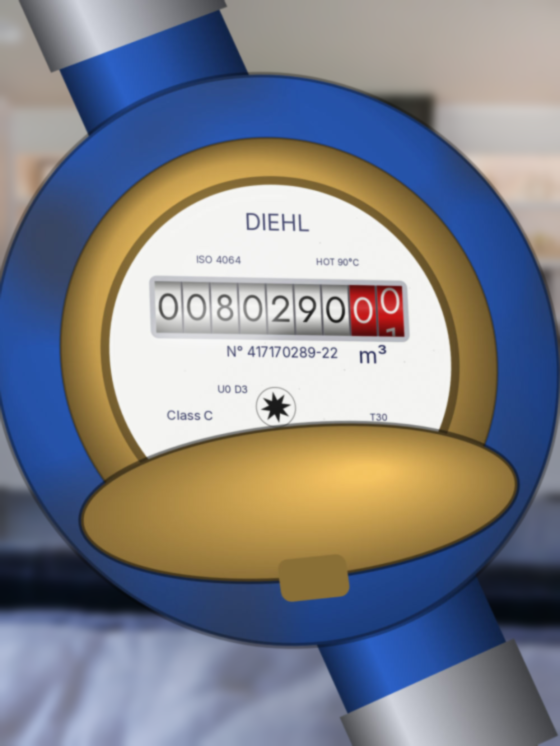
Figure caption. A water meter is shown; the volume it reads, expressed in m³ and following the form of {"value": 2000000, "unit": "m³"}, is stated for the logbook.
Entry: {"value": 80290.00, "unit": "m³"}
